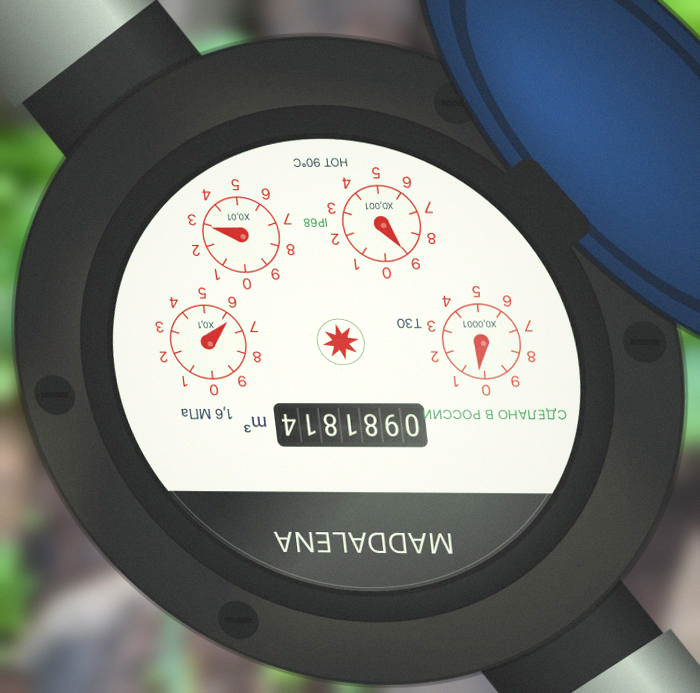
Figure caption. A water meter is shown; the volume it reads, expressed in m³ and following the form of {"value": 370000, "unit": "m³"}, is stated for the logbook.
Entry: {"value": 981814.6290, "unit": "m³"}
